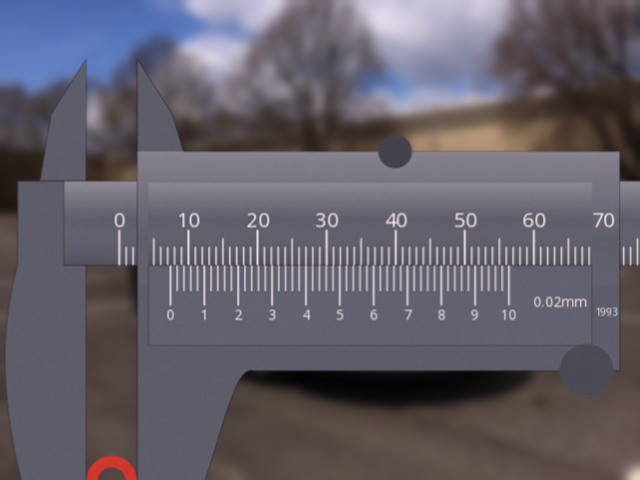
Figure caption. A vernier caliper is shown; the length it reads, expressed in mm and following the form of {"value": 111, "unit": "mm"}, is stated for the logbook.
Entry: {"value": 7.4, "unit": "mm"}
